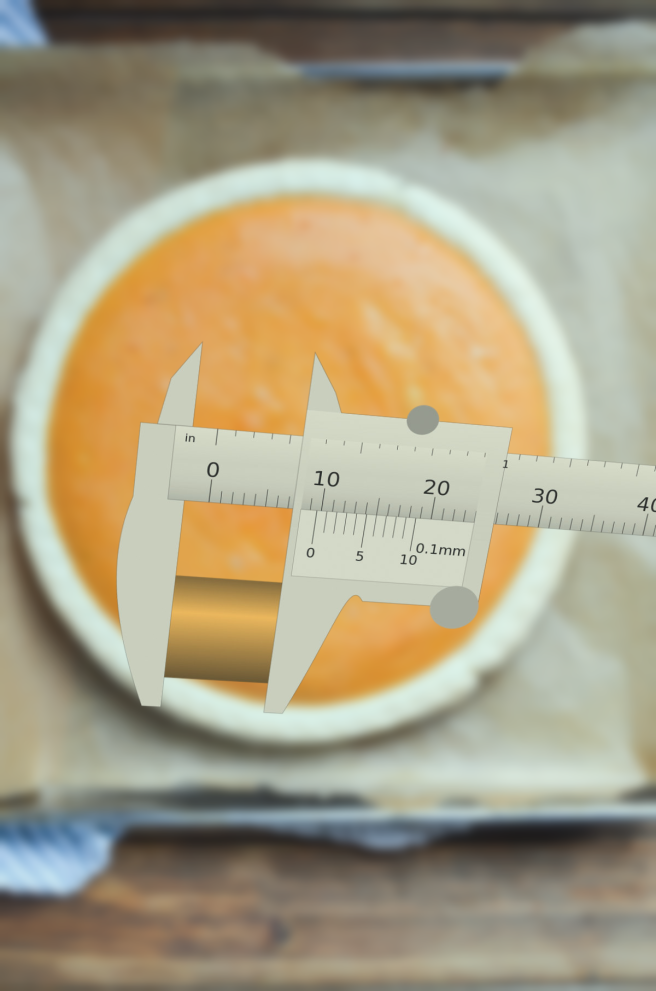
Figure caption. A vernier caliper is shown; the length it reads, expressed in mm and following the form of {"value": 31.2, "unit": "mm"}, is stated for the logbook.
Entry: {"value": 9.6, "unit": "mm"}
